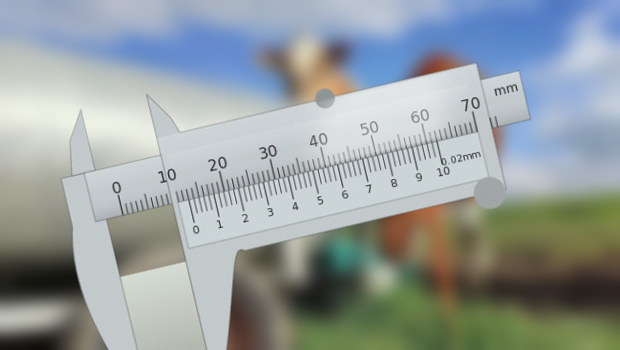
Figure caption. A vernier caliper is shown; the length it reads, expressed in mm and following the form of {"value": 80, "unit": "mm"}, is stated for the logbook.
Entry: {"value": 13.0, "unit": "mm"}
